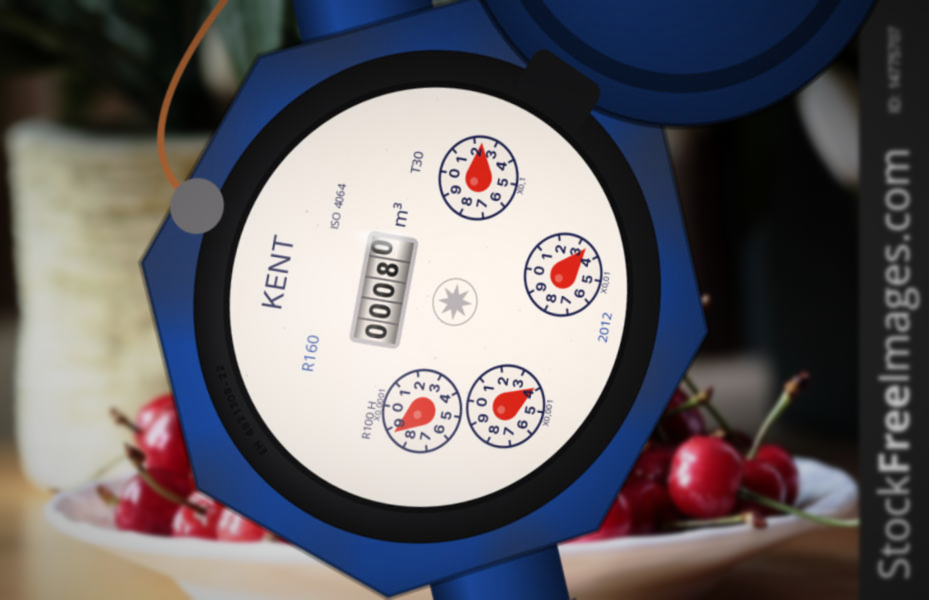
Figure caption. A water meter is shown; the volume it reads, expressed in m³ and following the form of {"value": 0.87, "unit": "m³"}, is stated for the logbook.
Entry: {"value": 80.2338, "unit": "m³"}
